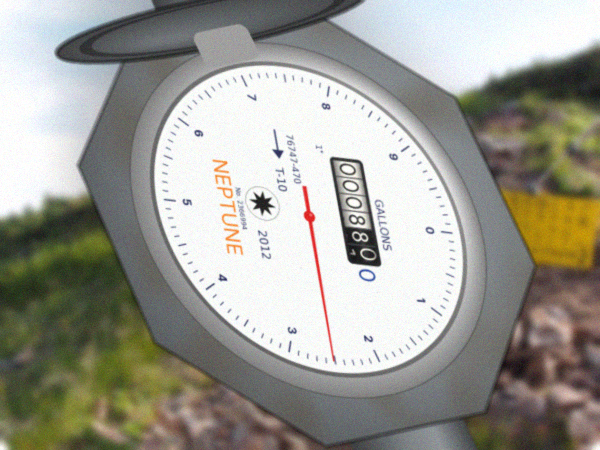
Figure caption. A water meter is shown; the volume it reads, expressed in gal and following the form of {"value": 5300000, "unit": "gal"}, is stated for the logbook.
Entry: {"value": 8802.5, "unit": "gal"}
